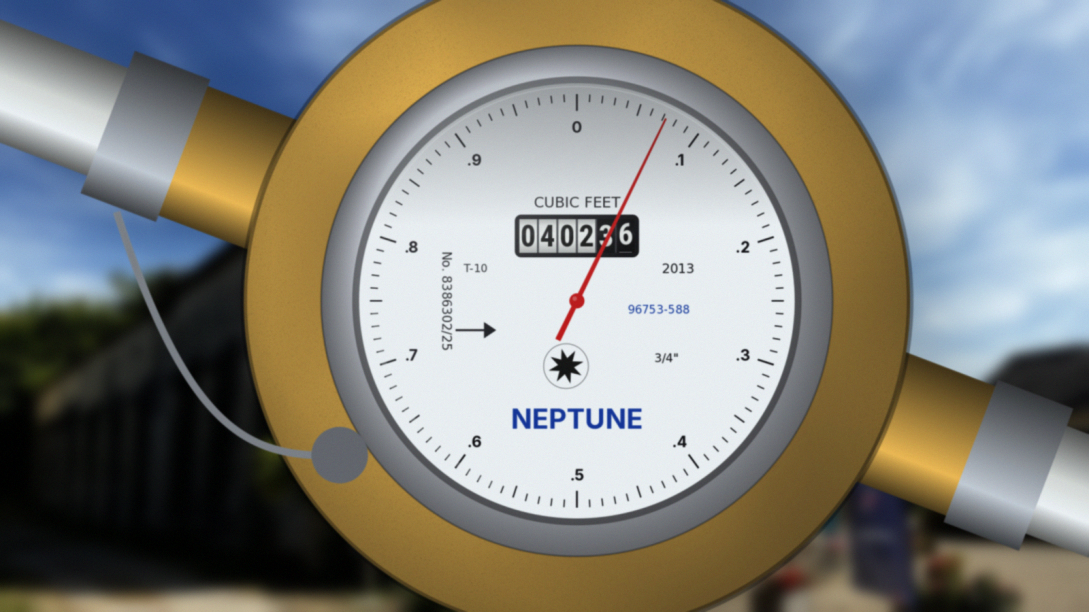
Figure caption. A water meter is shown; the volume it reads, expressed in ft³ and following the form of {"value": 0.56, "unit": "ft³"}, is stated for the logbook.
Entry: {"value": 40236.07, "unit": "ft³"}
